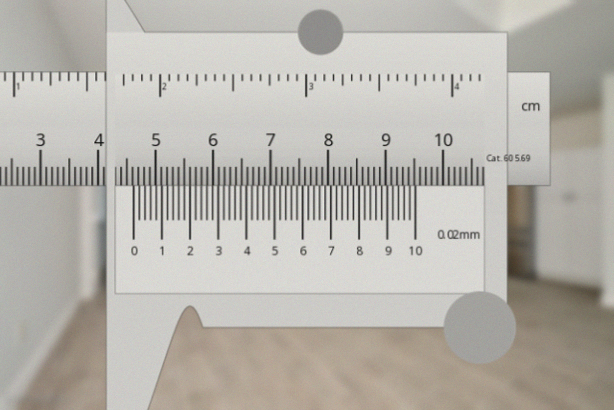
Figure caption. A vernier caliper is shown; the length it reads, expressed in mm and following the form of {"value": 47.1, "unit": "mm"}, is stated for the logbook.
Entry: {"value": 46.2, "unit": "mm"}
